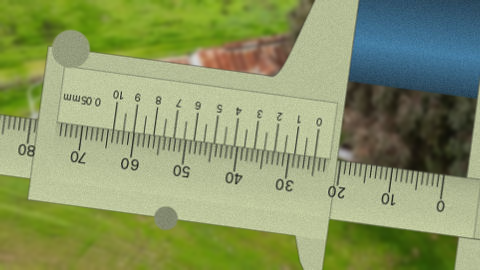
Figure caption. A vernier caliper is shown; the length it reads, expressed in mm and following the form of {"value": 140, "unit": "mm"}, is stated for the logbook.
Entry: {"value": 25.0, "unit": "mm"}
